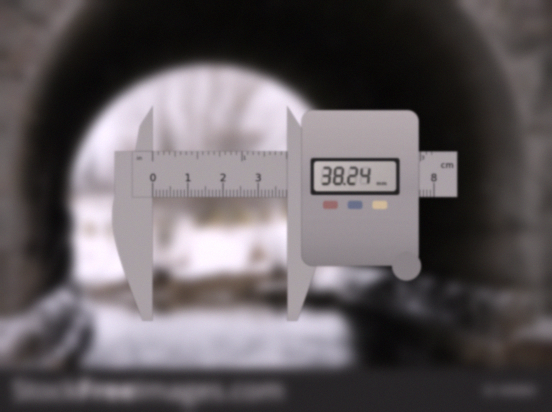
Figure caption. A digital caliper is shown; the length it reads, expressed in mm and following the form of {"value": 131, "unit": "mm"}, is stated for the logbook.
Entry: {"value": 38.24, "unit": "mm"}
